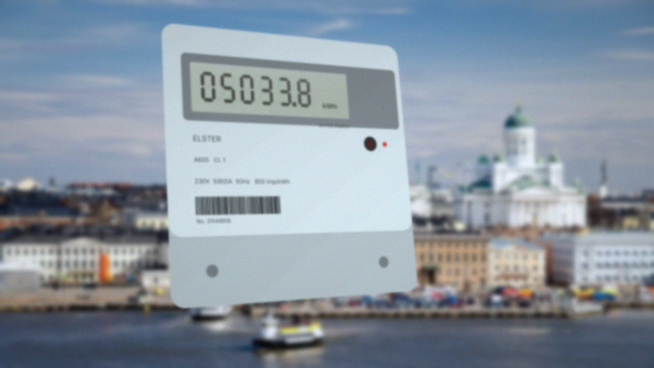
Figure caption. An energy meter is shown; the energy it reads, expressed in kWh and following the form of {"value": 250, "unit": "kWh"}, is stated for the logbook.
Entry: {"value": 5033.8, "unit": "kWh"}
